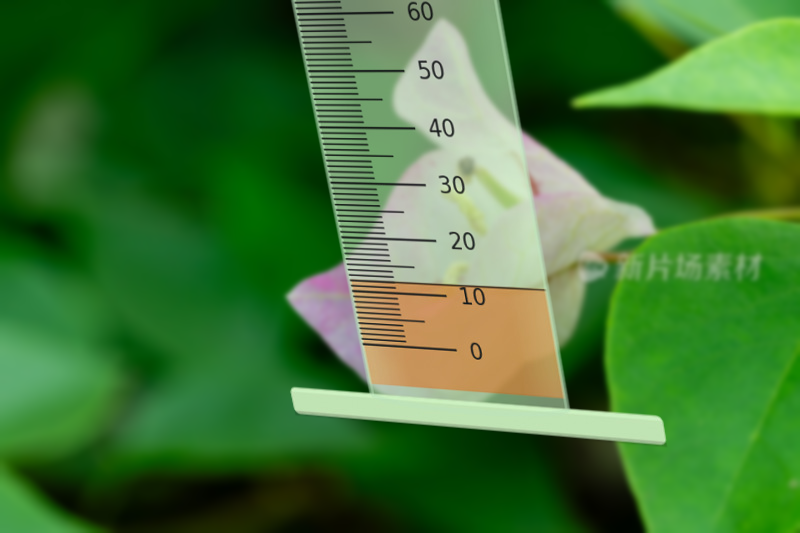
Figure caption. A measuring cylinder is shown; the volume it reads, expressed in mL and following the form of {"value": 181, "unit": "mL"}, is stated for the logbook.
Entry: {"value": 12, "unit": "mL"}
